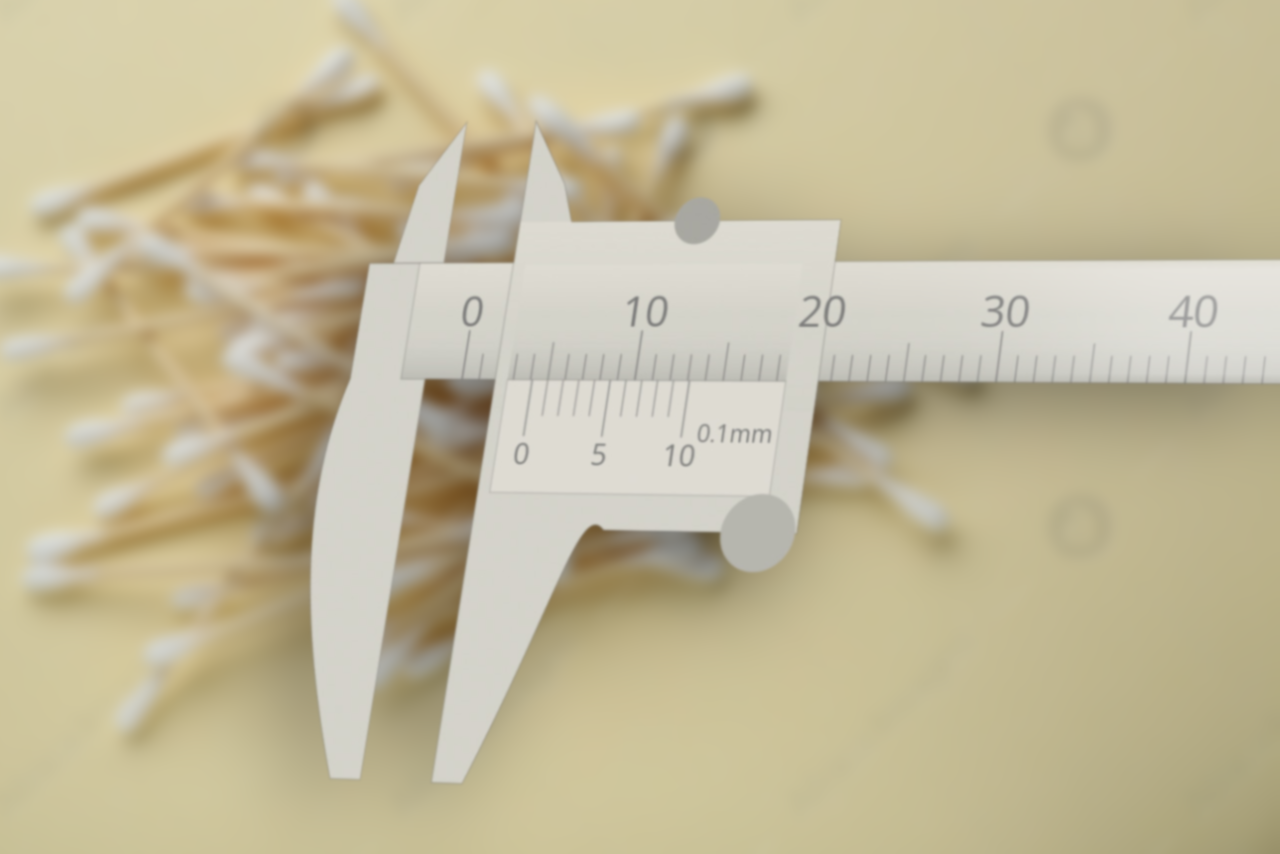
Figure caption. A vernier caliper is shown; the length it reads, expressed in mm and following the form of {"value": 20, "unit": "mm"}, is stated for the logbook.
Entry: {"value": 4.1, "unit": "mm"}
